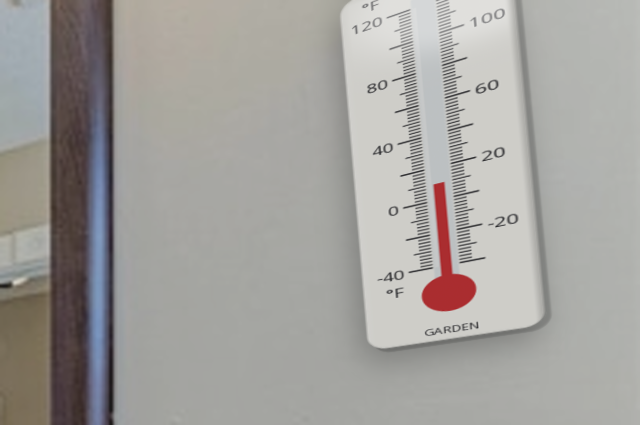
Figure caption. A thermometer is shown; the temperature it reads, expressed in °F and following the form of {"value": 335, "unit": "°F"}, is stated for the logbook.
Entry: {"value": 10, "unit": "°F"}
